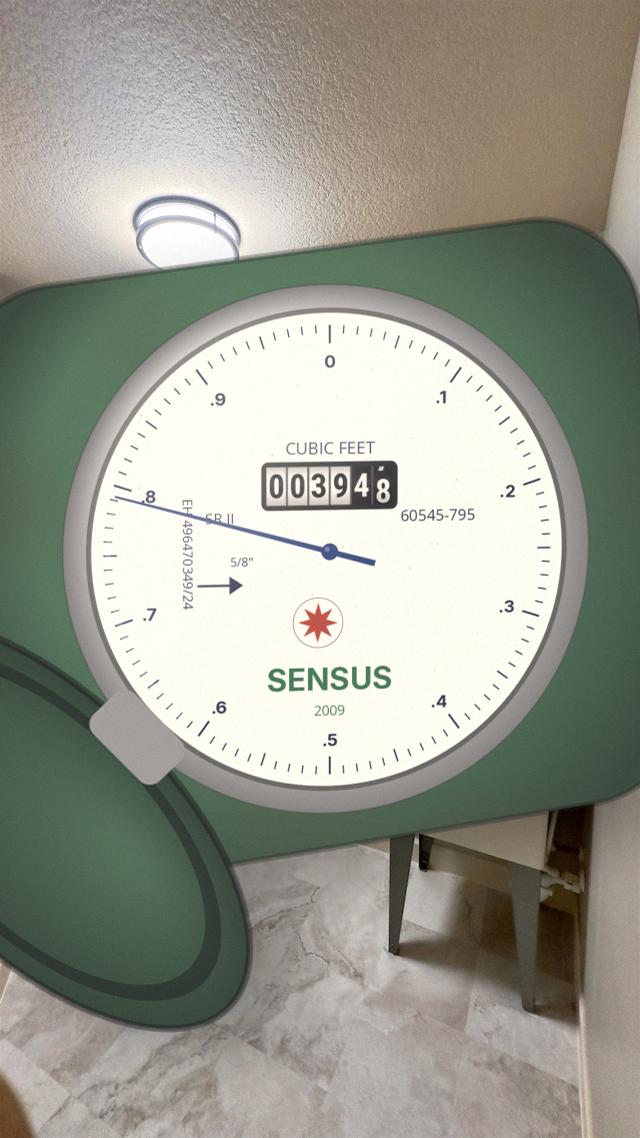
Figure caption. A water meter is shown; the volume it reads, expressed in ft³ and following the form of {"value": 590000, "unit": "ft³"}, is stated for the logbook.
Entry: {"value": 3947.79, "unit": "ft³"}
